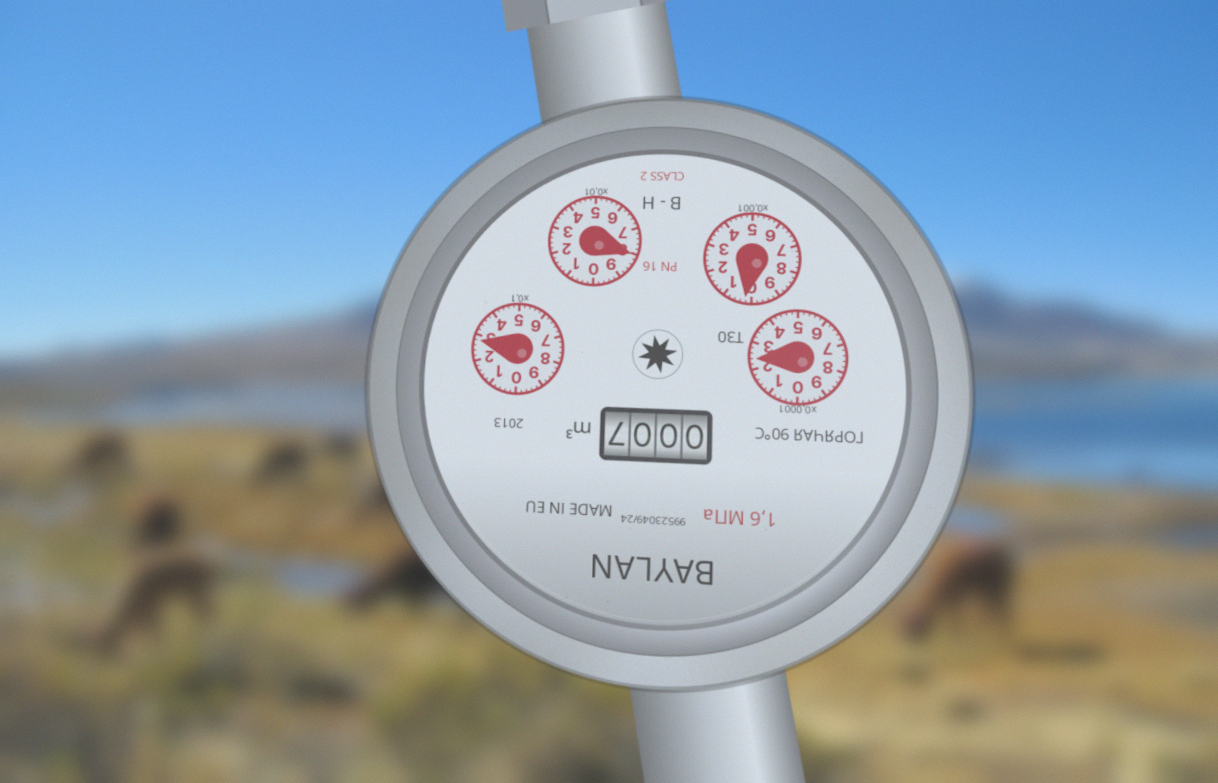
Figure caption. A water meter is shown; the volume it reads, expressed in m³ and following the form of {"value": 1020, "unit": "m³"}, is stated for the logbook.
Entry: {"value": 7.2802, "unit": "m³"}
